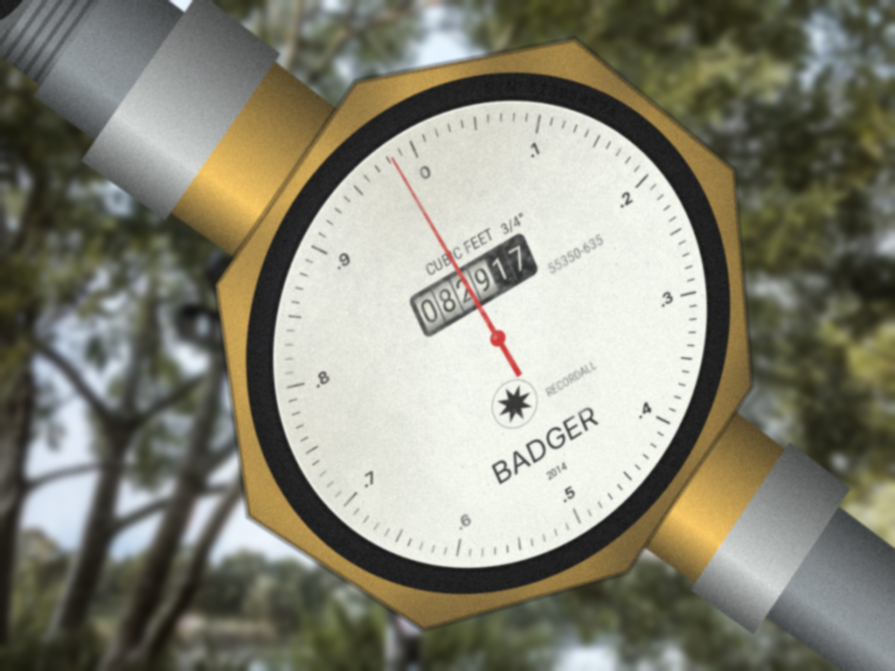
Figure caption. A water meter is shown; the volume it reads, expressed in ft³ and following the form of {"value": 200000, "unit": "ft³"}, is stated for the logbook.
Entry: {"value": 82916.98, "unit": "ft³"}
